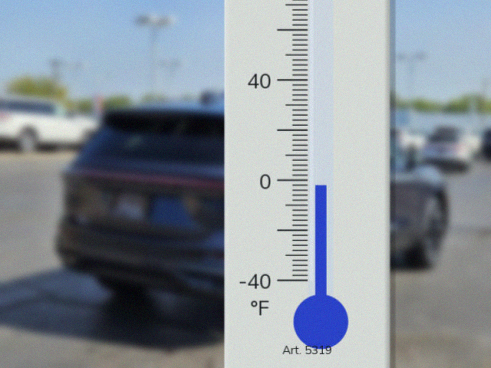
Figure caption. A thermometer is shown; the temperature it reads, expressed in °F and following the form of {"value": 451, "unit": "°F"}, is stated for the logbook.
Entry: {"value": -2, "unit": "°F"}
